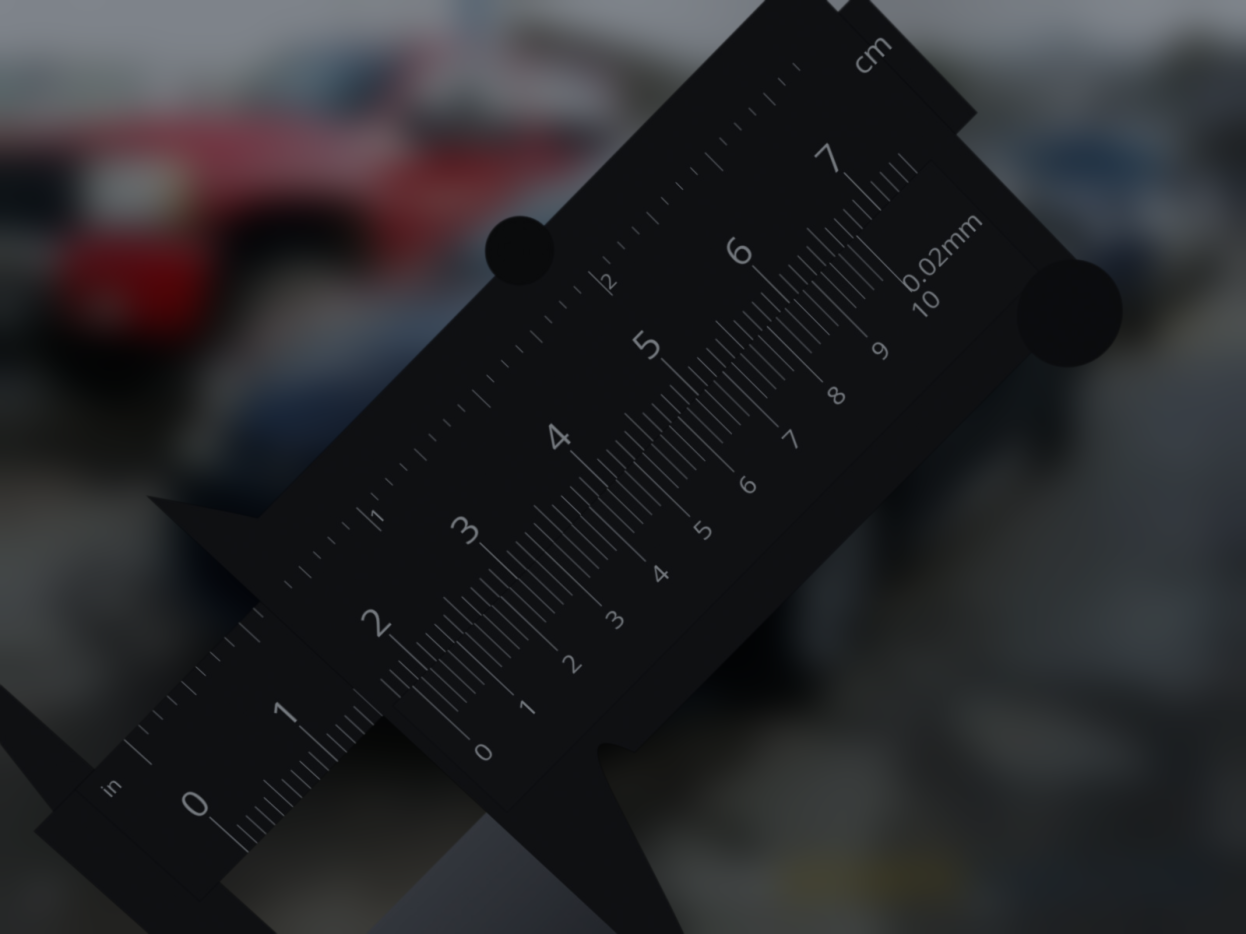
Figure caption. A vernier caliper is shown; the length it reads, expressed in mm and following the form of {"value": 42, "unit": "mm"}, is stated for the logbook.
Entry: {"value": 18.3, "unit": "mm"}
